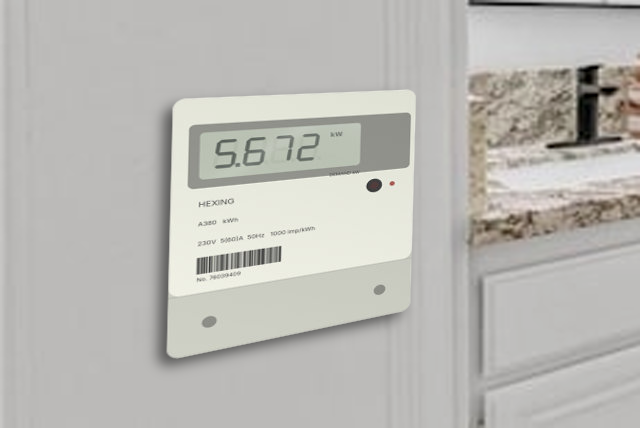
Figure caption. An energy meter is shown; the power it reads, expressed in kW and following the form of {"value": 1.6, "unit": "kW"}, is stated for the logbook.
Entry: {"value": 5.672, "unit": "kW"}
